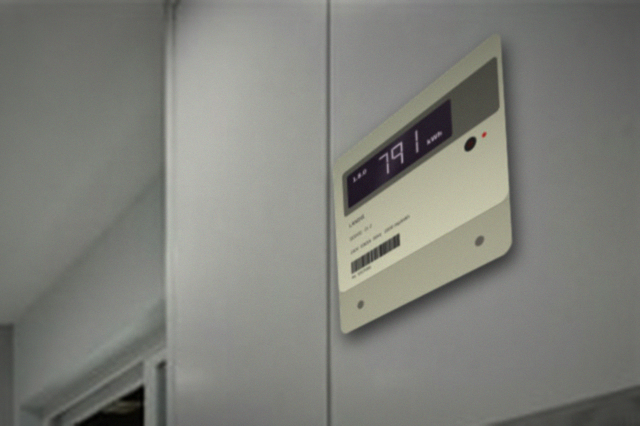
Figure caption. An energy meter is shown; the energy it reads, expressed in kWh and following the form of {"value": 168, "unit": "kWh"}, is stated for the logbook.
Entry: {"value": 791, "unit": "kWh"}
